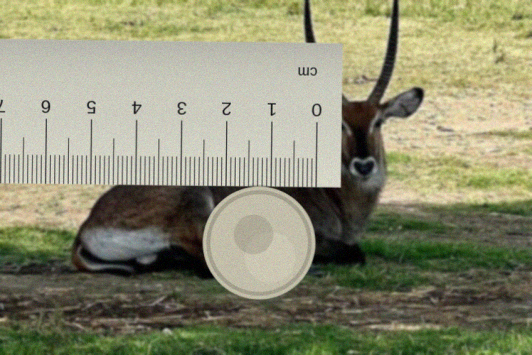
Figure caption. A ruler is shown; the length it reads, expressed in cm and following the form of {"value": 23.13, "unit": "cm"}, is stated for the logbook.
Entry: {"value": 2.5, "unit": "cm"}
